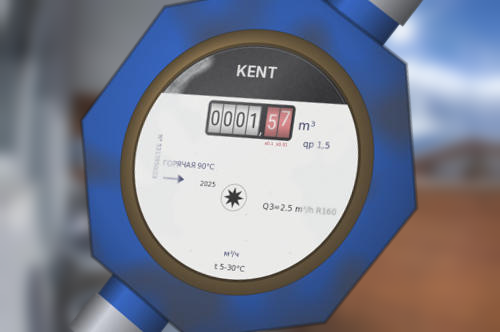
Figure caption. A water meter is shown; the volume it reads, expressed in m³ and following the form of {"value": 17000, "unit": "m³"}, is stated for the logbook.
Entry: {"value": 1.57, "unit": "m³"}
